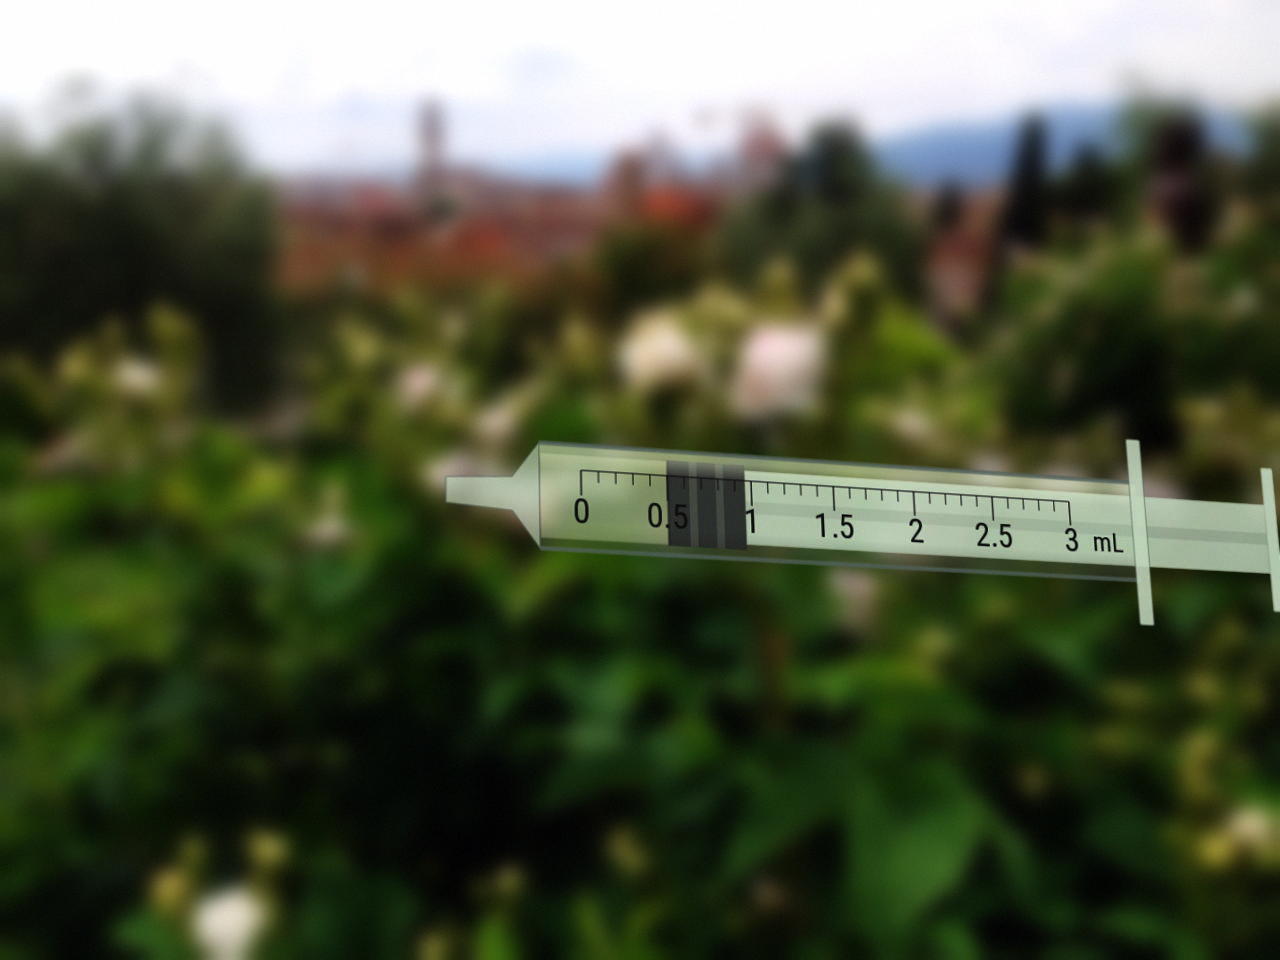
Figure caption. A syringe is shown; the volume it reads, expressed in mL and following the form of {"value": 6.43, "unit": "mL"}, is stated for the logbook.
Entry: {"value": 0.5, "unit": "mL"}
